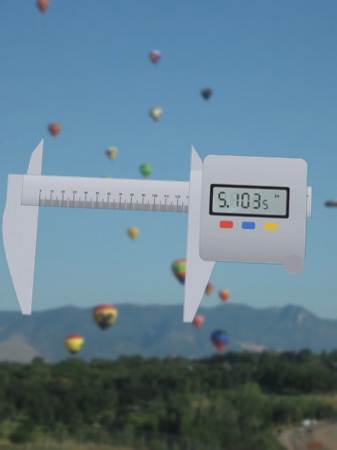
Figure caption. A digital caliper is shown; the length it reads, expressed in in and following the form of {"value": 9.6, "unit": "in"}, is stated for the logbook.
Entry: {"value": 5.1035, "unit": "in"}
